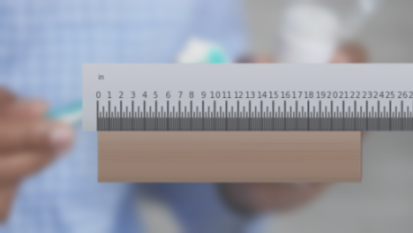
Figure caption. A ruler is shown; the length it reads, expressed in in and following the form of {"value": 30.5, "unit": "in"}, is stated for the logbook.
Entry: {"value": 22.5, "unit": "in"}
